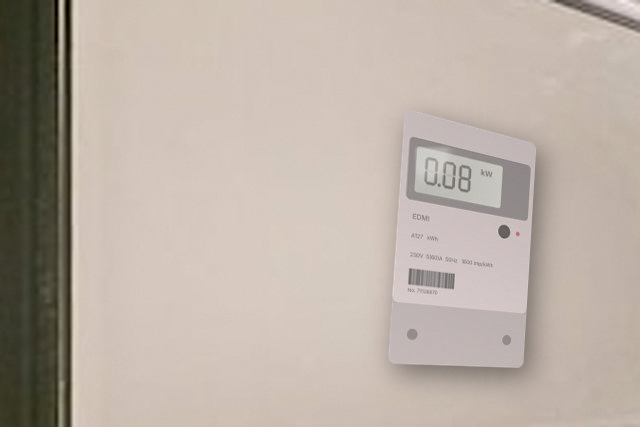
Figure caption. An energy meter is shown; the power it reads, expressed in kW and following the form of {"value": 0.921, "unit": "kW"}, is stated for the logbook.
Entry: {"value": 0.08, "unit": "kW"}
